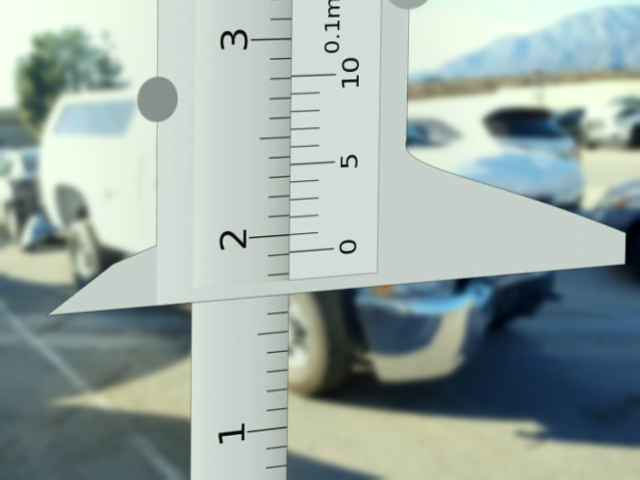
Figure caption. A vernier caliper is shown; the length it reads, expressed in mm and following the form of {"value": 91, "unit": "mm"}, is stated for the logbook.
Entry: {"value": 19.1, "unit": "mm"}
